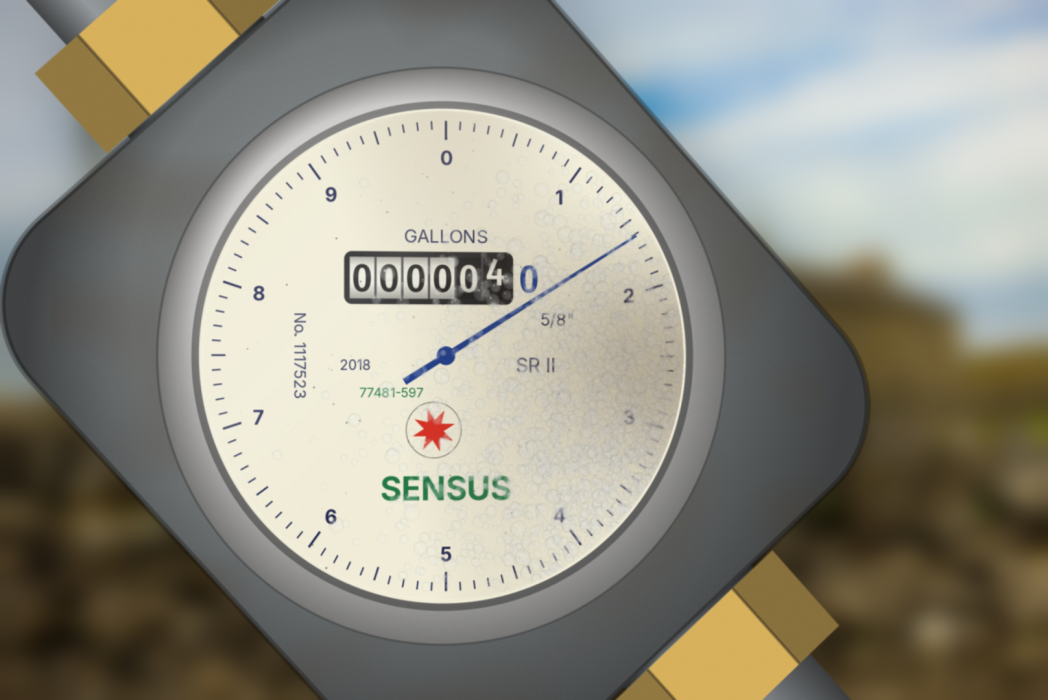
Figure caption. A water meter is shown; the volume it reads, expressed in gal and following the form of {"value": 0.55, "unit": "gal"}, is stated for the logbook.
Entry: {"value": 41.6, "unit": "gal"}
